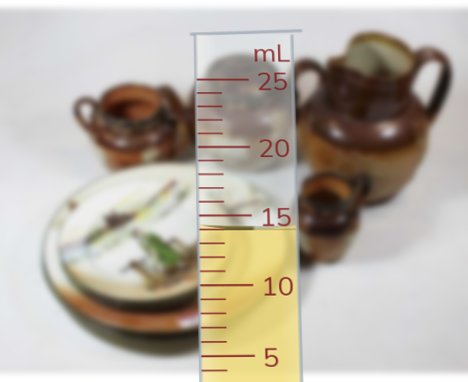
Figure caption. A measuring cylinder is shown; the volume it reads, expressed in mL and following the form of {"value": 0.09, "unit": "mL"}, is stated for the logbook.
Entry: {"value": 14, "unit": "mL"}
